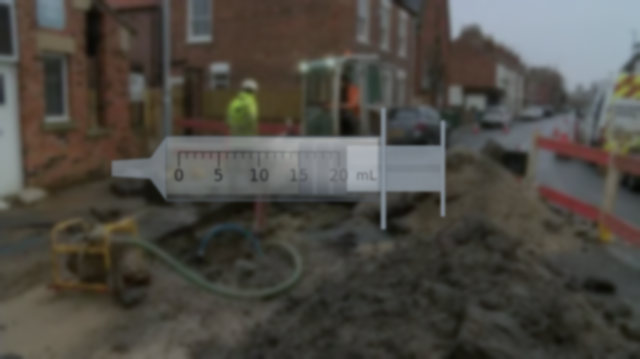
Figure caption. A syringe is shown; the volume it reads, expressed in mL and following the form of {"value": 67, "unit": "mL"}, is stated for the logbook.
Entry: {"value": 15, "unit": "mL"}
